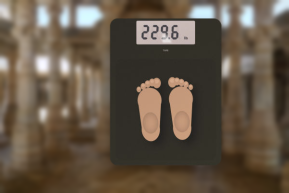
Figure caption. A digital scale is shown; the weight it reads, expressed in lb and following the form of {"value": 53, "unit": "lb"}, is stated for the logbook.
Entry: {"value": 229.6, "unit": "lb"}
